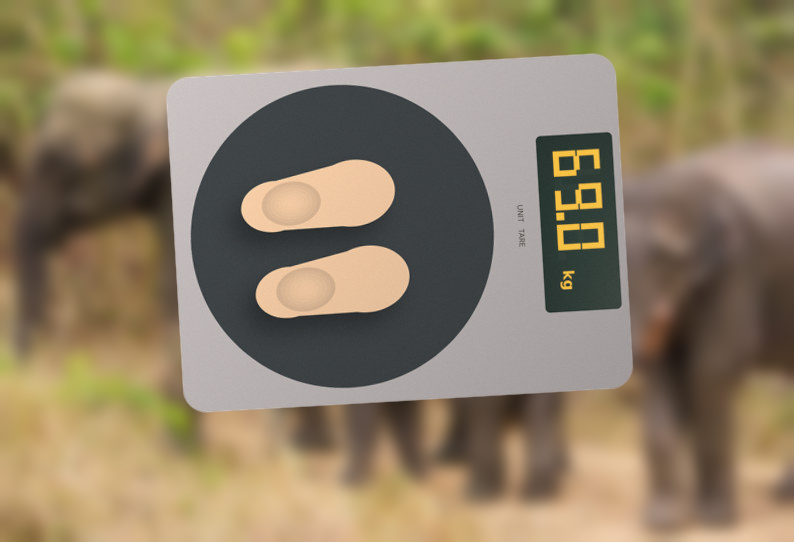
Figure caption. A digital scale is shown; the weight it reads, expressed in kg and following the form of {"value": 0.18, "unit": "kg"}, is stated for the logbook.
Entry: {"value": 69.0, "unit": "kg"}
